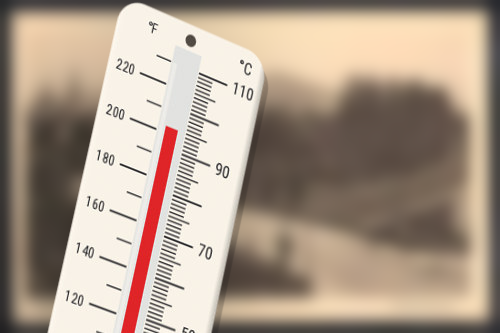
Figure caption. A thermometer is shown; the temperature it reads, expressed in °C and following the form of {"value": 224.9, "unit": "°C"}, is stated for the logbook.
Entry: {"value": 95, "unit": "°C"}
